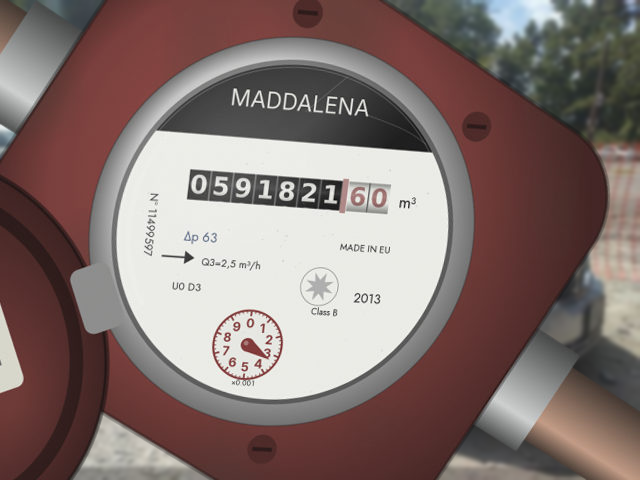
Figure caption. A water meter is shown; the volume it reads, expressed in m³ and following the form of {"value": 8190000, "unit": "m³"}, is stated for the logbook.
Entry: {"value": 591821.603, "unit": "m³"}
